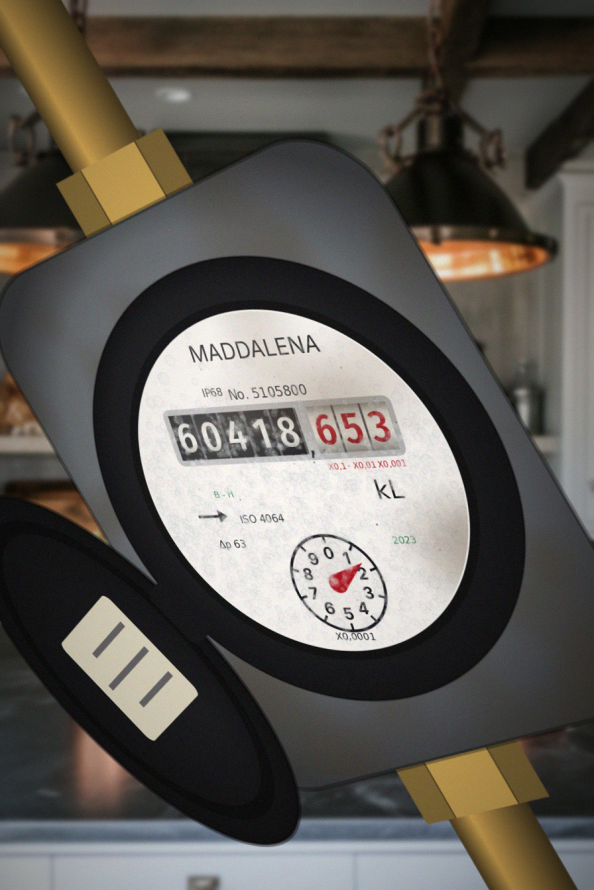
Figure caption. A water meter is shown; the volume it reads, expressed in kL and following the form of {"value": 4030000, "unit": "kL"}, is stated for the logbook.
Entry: {"value": 60418.6531, "unit": "kL"}
